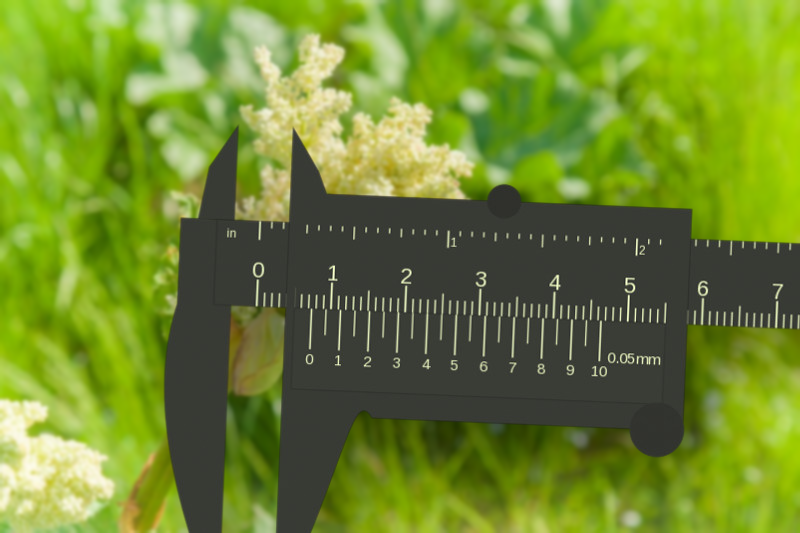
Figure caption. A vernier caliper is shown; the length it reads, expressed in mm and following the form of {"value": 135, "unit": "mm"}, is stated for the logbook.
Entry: {"value": 7.4, "unit": "mm"}
